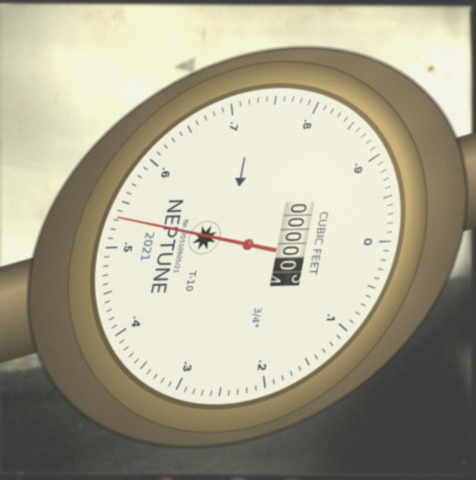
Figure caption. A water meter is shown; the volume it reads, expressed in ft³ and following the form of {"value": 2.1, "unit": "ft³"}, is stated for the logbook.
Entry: {"value": 3.53, "unit": "ft³"}
